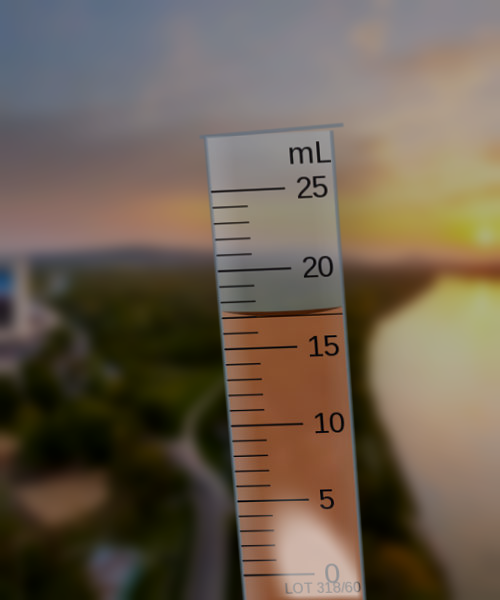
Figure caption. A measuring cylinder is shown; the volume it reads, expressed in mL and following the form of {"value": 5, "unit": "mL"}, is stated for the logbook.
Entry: {"value": 17, "unit": "mL"}
